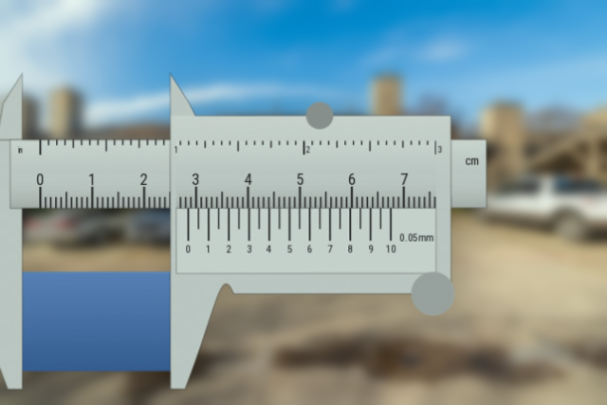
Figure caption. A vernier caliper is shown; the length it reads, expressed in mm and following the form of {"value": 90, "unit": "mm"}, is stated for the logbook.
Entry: {"value": 28.5, "unit": "mm"}
